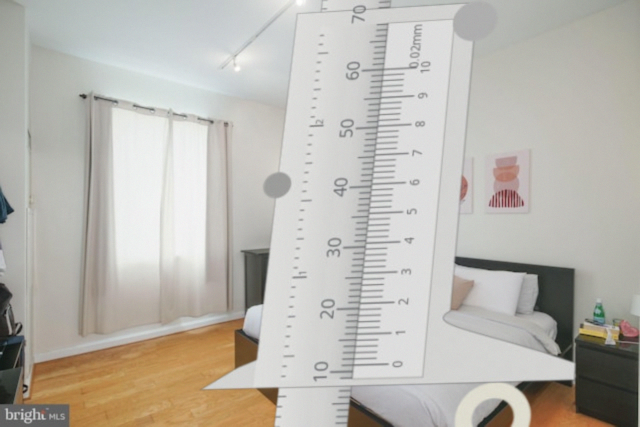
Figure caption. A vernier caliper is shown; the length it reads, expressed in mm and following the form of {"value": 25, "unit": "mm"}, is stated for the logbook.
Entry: {"value": 11.0, "unit": "mm"}
